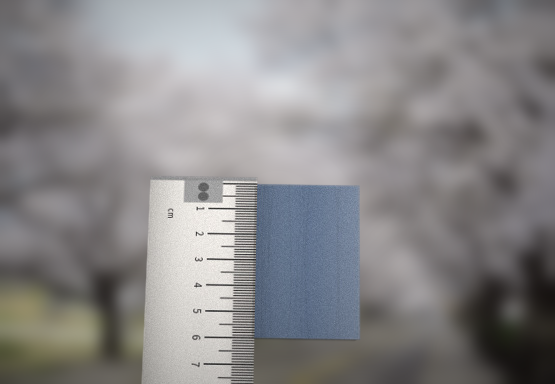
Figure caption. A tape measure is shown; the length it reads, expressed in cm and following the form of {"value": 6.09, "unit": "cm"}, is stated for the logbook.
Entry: {"value": 6, "unit": "cm"}
